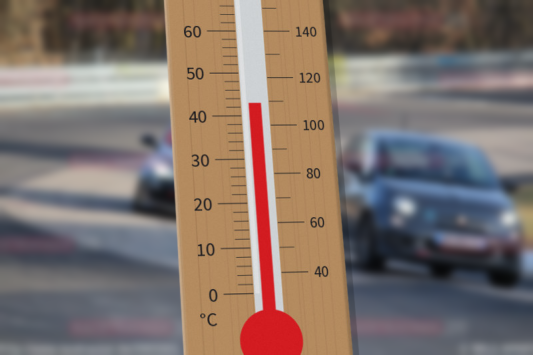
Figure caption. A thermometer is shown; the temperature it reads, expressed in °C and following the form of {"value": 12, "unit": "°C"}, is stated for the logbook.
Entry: {"value": 43, "unit": "°C"}
